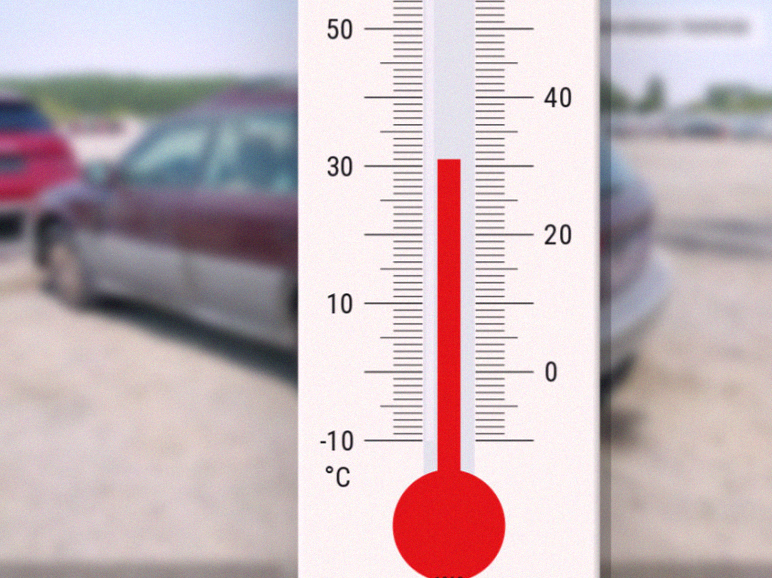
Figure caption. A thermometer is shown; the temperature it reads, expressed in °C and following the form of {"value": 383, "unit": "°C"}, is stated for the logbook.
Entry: {"value": 31, "unit": "°C"}
